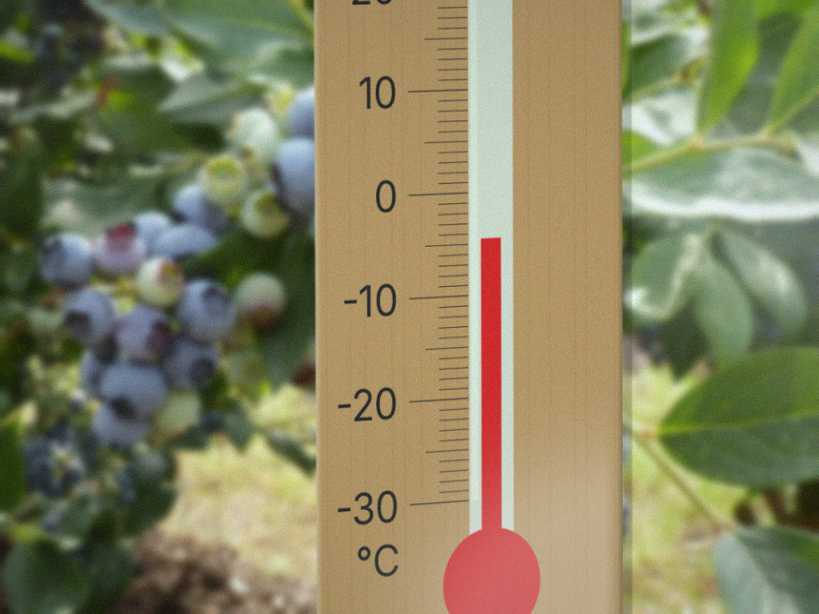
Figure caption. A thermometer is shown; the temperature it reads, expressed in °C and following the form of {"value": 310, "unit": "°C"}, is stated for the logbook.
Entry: {"value": -4.5, "unit": "°C"}
